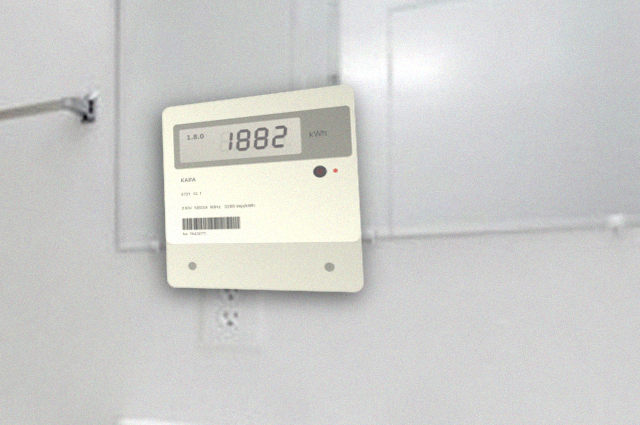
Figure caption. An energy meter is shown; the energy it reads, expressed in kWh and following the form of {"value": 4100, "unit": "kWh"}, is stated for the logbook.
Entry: {"value": 1882, "unit": "kWh"}
